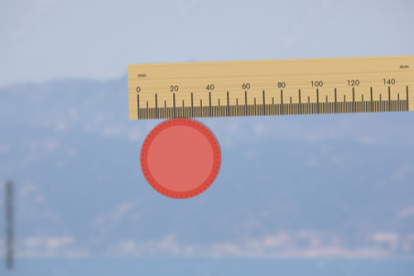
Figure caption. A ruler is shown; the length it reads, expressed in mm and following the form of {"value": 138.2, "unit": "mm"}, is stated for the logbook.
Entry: {"value": 45, "unit": "mm"}
